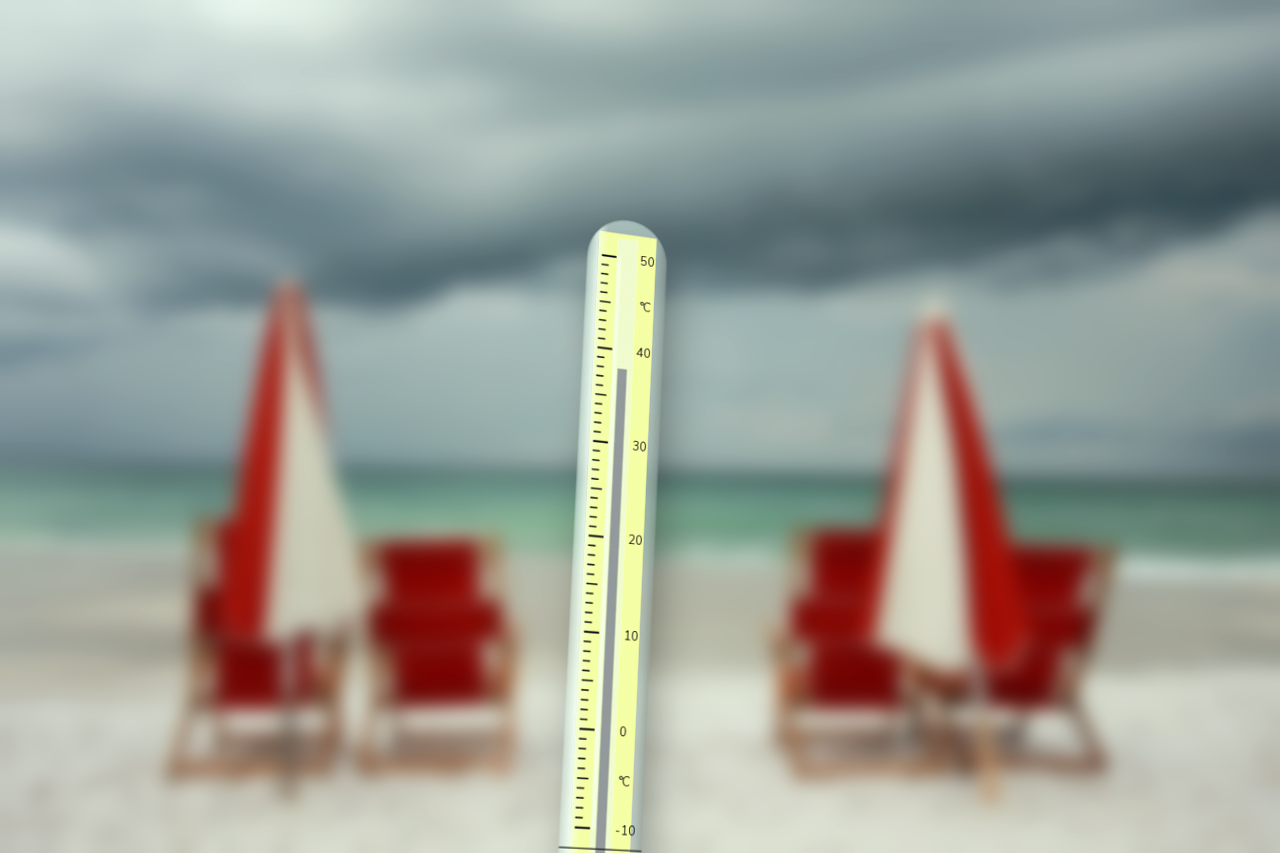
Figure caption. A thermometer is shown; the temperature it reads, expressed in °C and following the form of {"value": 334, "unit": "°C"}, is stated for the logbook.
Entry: {"value": 38, "unit": "°C"}
